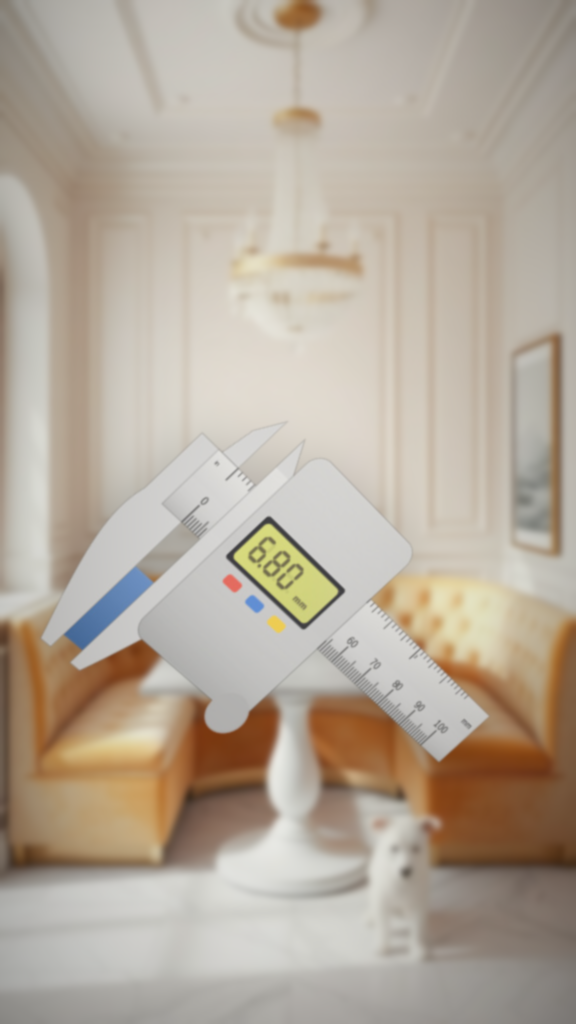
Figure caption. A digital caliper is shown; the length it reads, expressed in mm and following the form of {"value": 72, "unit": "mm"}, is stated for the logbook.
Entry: {"value": 6.80, "unit": "mm"}
